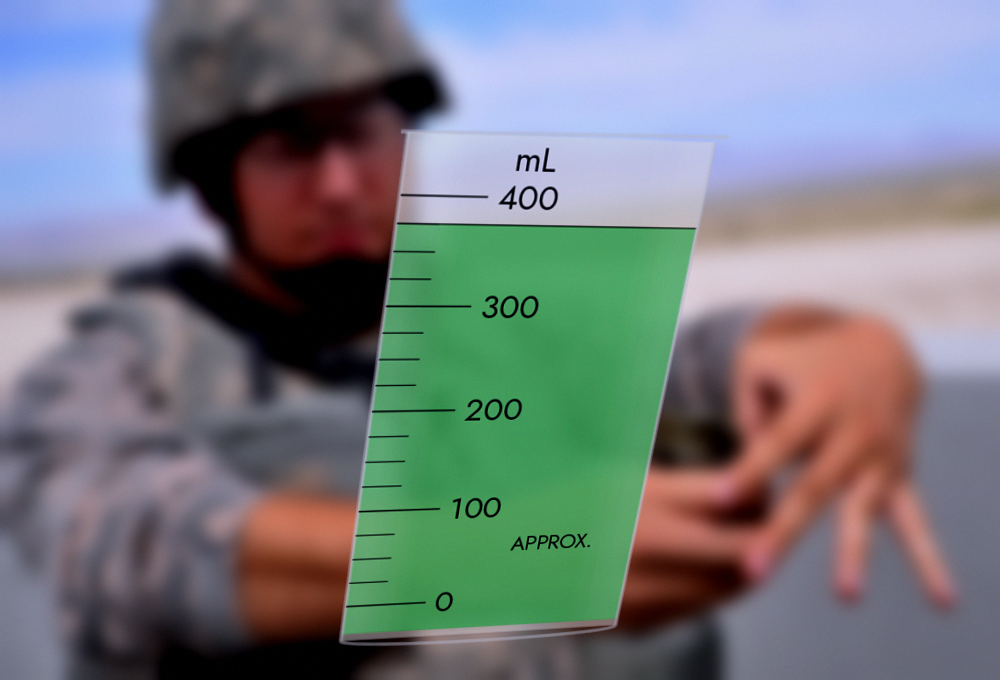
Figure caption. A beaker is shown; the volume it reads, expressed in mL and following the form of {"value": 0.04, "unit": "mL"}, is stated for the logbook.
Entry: {"value": 375, "unit": "mL"}
